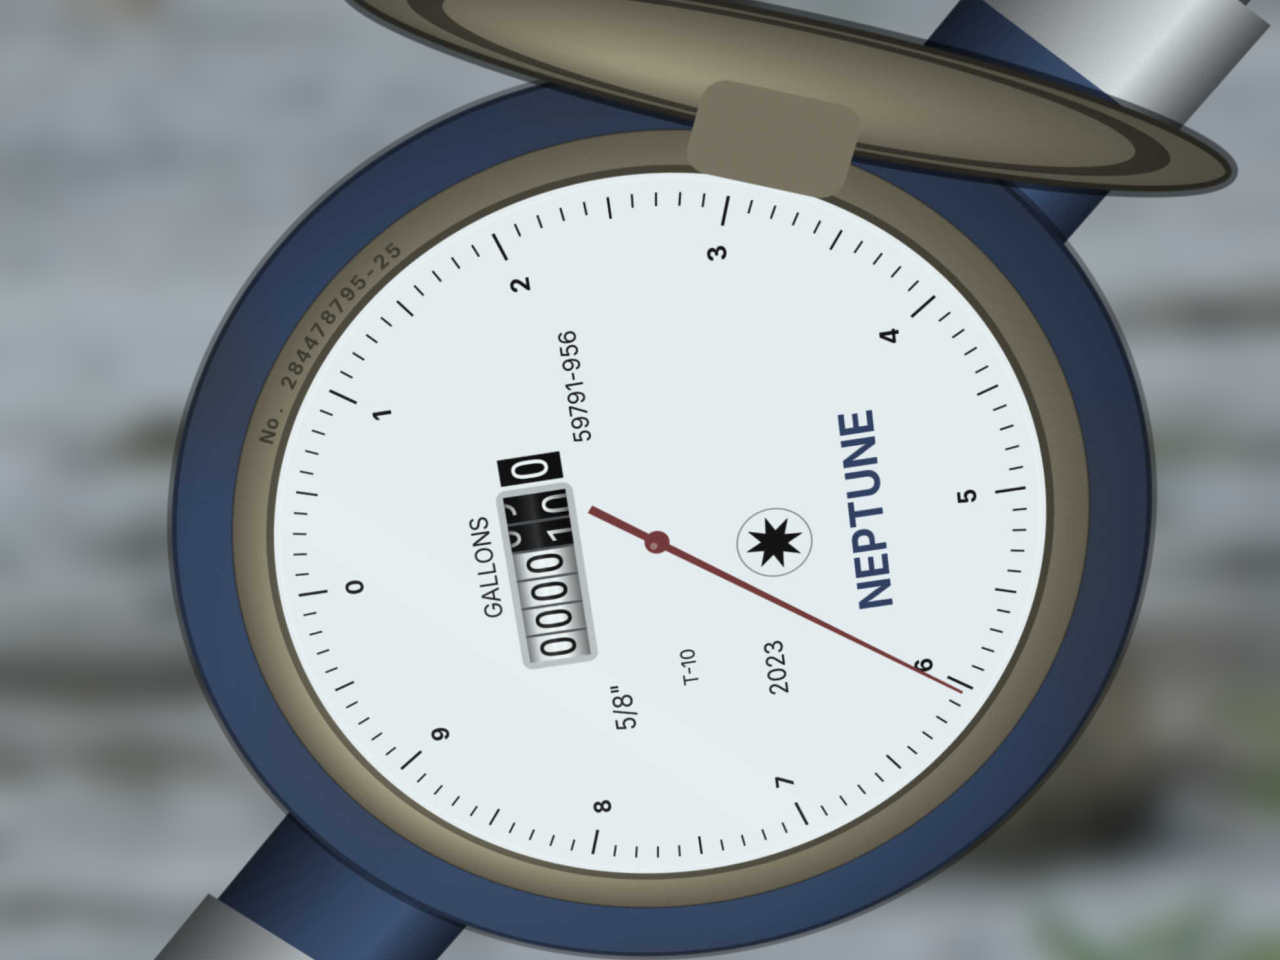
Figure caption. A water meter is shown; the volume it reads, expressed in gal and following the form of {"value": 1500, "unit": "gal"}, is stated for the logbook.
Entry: {"value": 96.0, "unit": "gal"}
